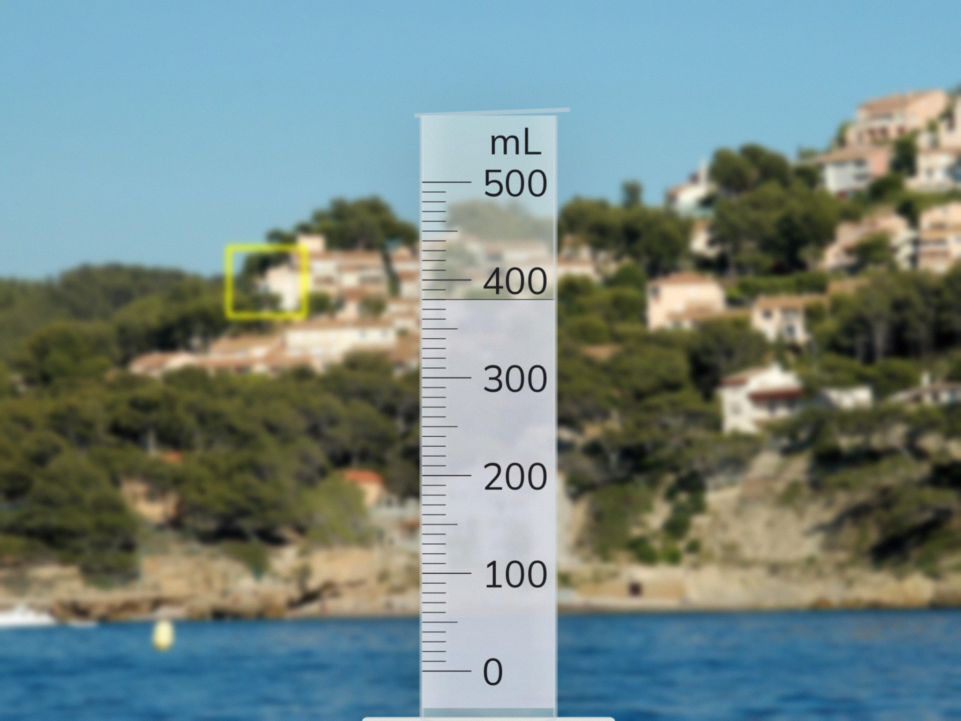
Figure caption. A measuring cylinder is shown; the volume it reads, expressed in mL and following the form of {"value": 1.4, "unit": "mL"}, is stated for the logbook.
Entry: {"value": 380, "unit": "mL"}
